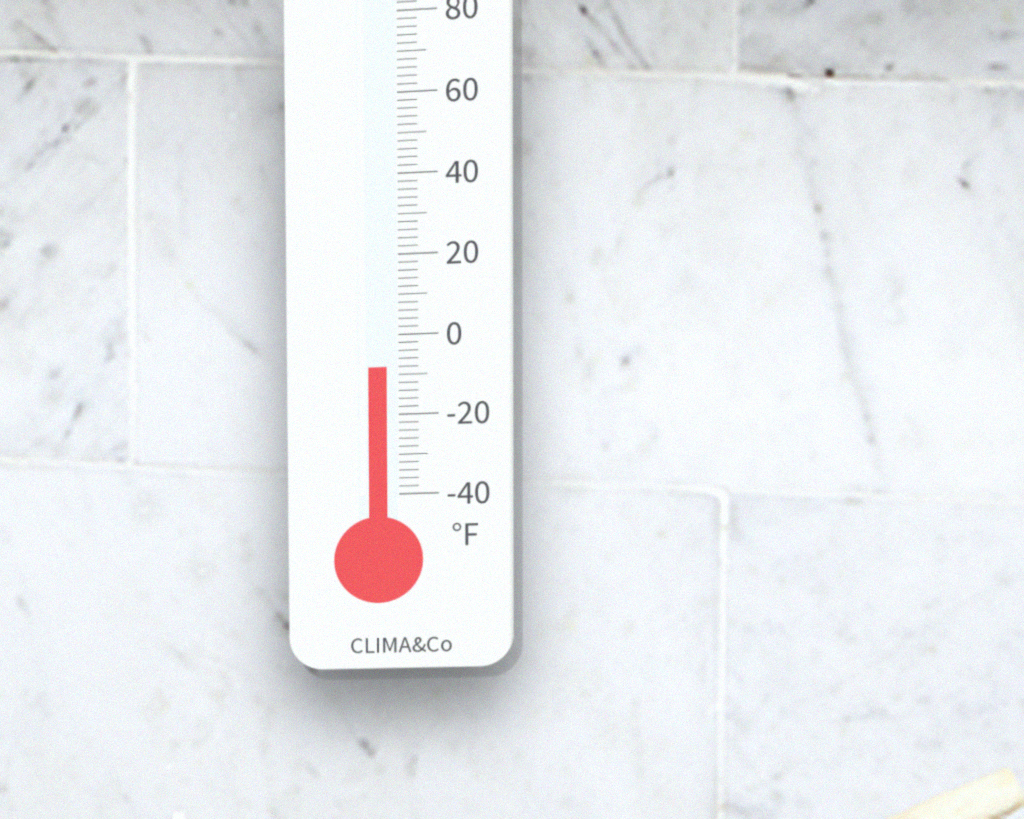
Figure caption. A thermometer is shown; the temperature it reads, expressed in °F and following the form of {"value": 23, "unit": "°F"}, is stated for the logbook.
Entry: {"value": -8, "unit": "°F"}
